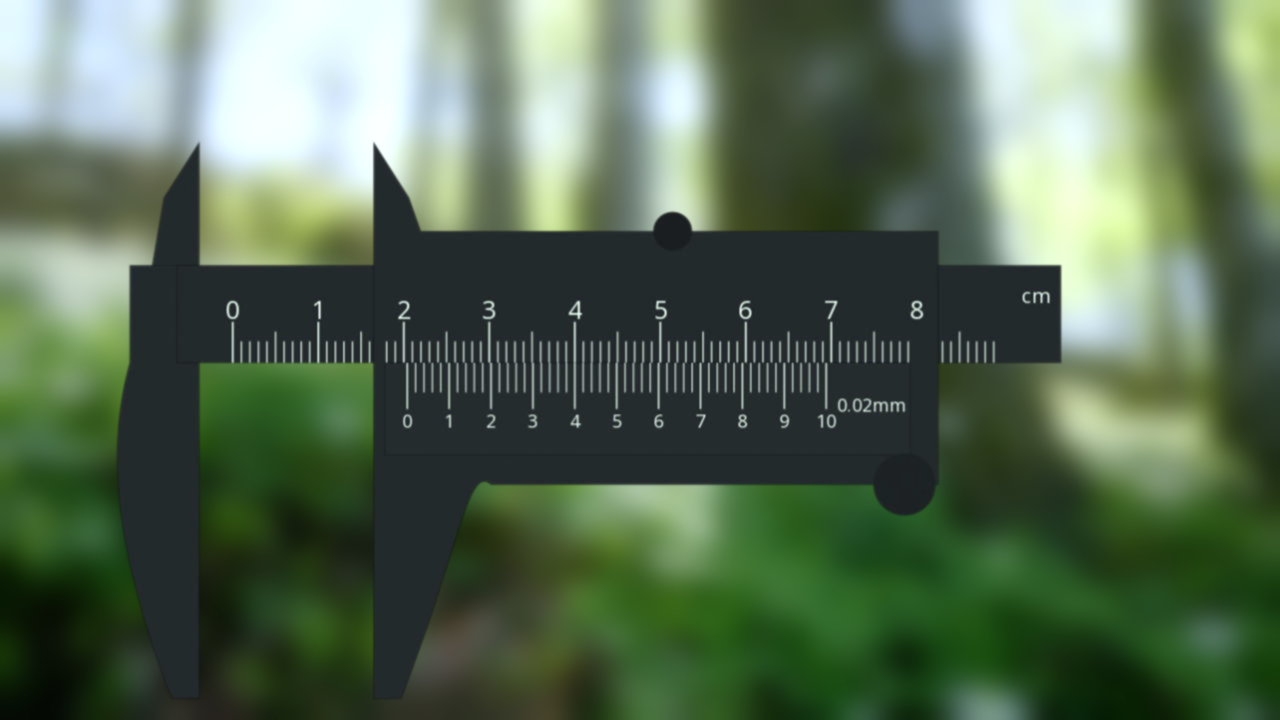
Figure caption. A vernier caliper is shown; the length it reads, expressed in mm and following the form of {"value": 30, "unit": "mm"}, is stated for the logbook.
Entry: {"value": 20.4, "unit": "mm"}
